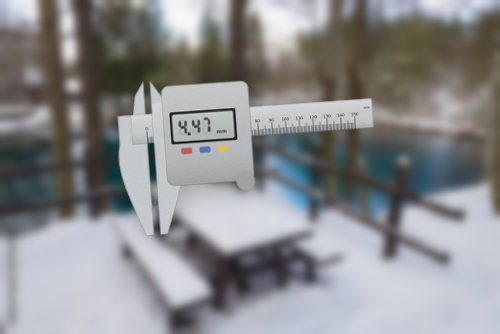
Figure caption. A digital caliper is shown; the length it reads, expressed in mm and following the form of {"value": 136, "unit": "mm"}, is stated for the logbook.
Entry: {"value": 4.47, "unit": "mm"}
